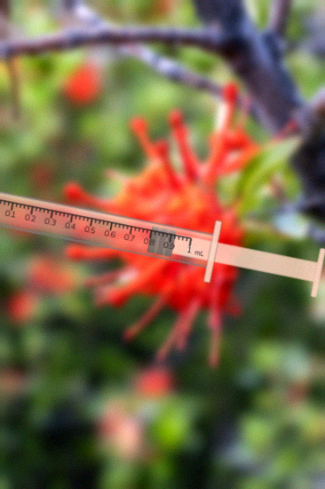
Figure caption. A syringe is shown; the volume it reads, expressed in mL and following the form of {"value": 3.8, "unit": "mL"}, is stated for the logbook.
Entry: {"value": 0.8, "unit": "mL"}
